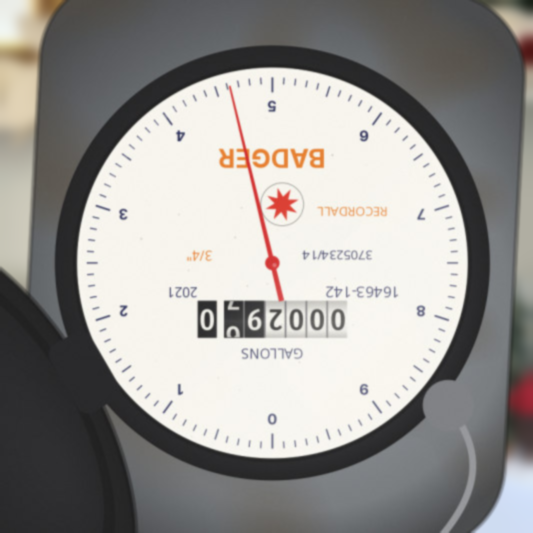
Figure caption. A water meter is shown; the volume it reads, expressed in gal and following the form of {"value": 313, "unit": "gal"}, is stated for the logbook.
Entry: {"value": 2964.6, "unit": "gal"}
